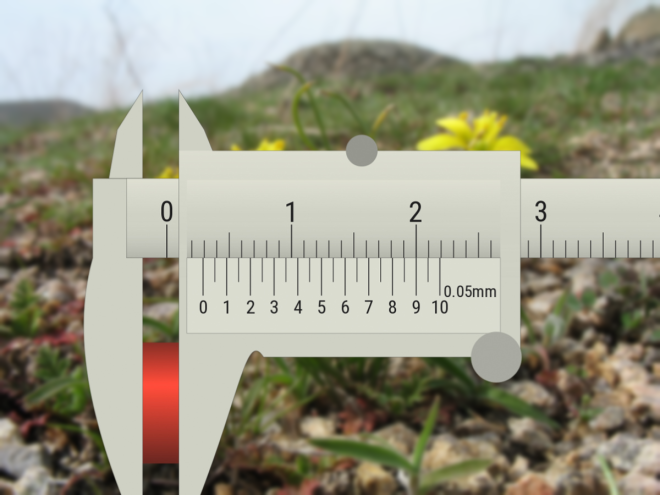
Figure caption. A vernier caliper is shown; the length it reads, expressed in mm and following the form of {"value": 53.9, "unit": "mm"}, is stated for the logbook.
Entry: {"value": 2.9, "unit": "mm"}
